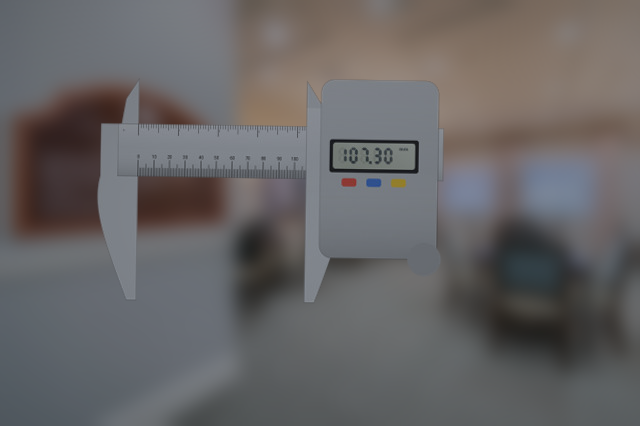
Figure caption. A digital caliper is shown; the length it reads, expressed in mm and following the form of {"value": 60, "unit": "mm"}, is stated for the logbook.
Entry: {"value": 107.30, "unit": "mm"}
